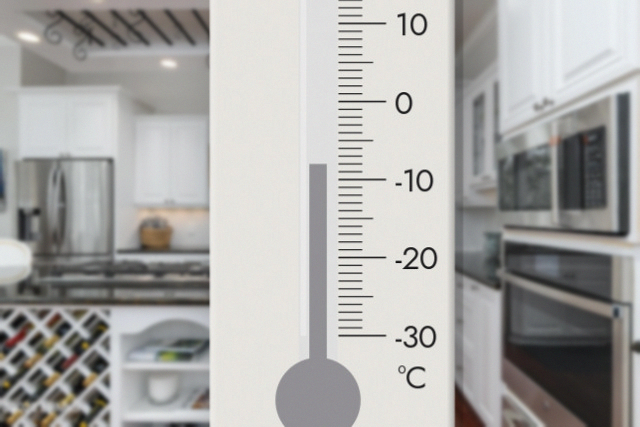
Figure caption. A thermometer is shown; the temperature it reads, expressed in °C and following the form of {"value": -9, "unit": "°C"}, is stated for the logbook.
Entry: {"value": -8, "unit": "°C"}
